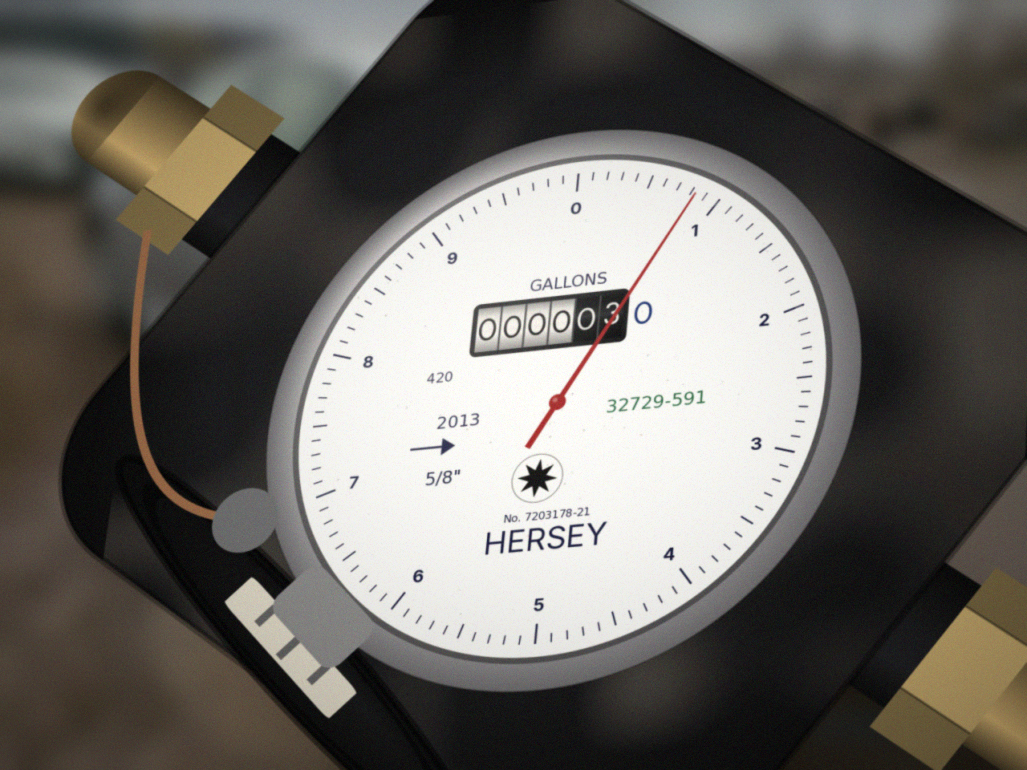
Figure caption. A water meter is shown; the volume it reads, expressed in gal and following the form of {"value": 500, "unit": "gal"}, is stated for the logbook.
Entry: {"value": 30.8, "unit": "gal"}
